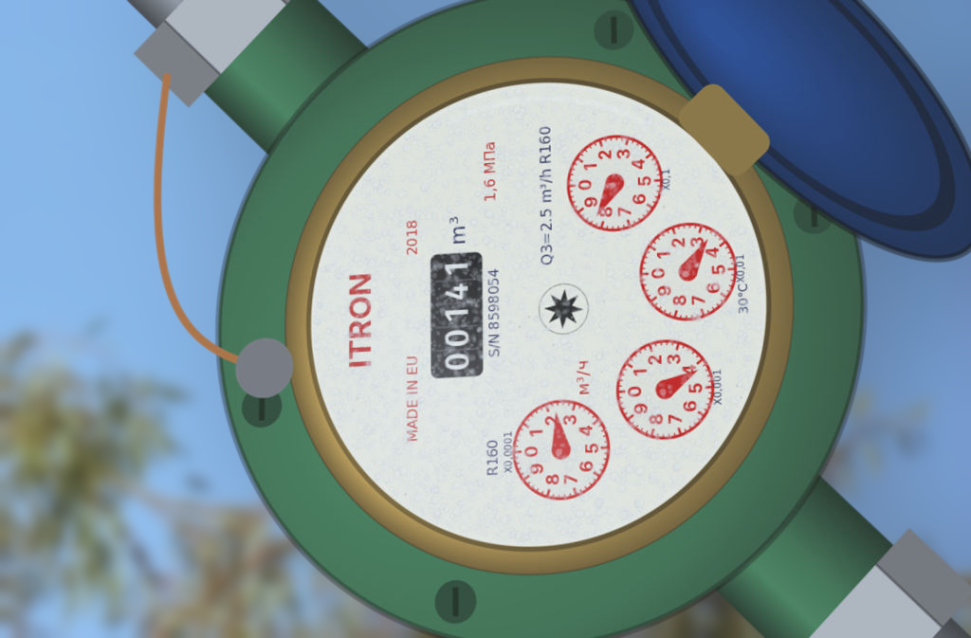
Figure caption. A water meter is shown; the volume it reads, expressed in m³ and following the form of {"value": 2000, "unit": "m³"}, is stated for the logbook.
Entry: {"value": 141.8342, "unit": "m³"}
